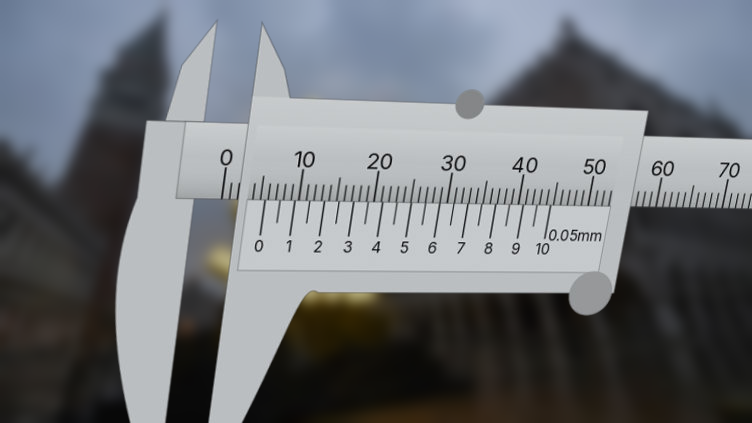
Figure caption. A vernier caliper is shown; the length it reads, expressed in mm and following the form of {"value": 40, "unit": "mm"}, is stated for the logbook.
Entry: {"value": 5.6, "unit": "mm"}
